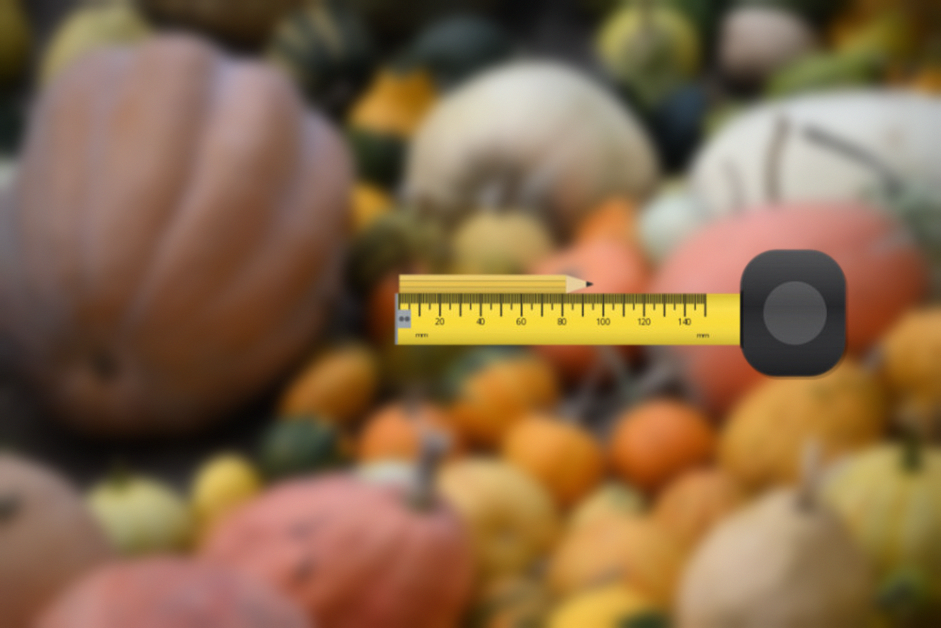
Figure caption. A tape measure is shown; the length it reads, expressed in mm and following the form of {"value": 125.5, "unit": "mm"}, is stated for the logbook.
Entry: {"value": 95, "unit": "mm"}
